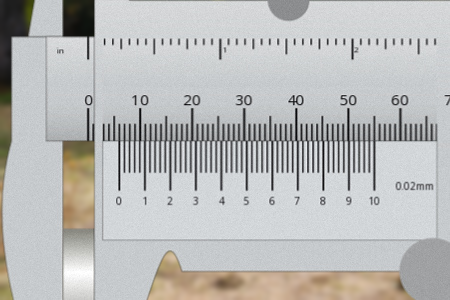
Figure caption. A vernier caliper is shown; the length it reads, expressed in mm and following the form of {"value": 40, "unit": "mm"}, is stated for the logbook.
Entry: {"value": 6.0, "unit": "mm"}
